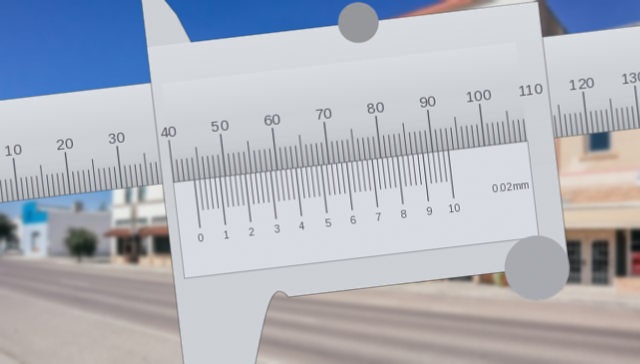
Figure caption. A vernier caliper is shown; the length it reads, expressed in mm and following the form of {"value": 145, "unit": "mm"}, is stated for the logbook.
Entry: {"value": 44.0, "unit": "mm"}
